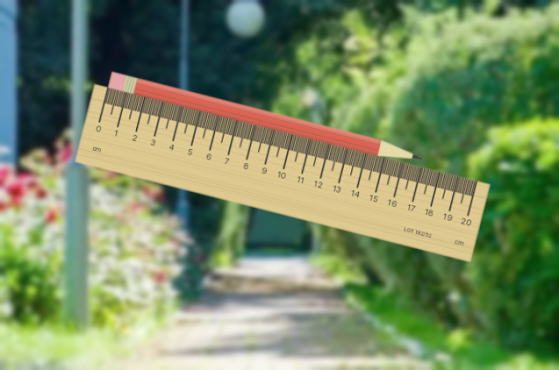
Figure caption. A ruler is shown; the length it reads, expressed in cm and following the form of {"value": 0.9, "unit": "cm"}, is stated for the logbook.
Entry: {"value": 17, "unit": "cm"}
